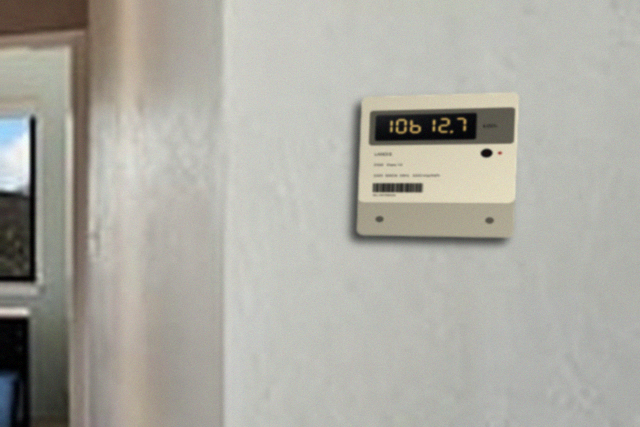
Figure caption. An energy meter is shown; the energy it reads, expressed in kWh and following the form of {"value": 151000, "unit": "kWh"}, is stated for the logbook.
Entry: {"value": 10612.7, "unit": "kWh"}
